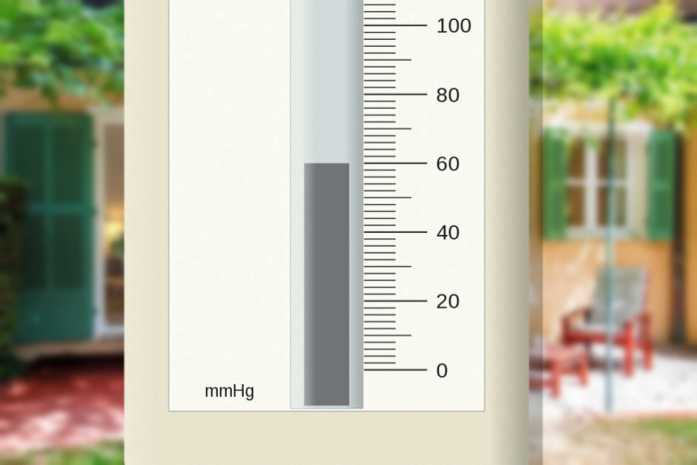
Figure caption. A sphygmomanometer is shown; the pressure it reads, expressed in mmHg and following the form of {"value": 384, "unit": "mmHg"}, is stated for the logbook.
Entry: {"value": 60, "unit": "mmHg"}
